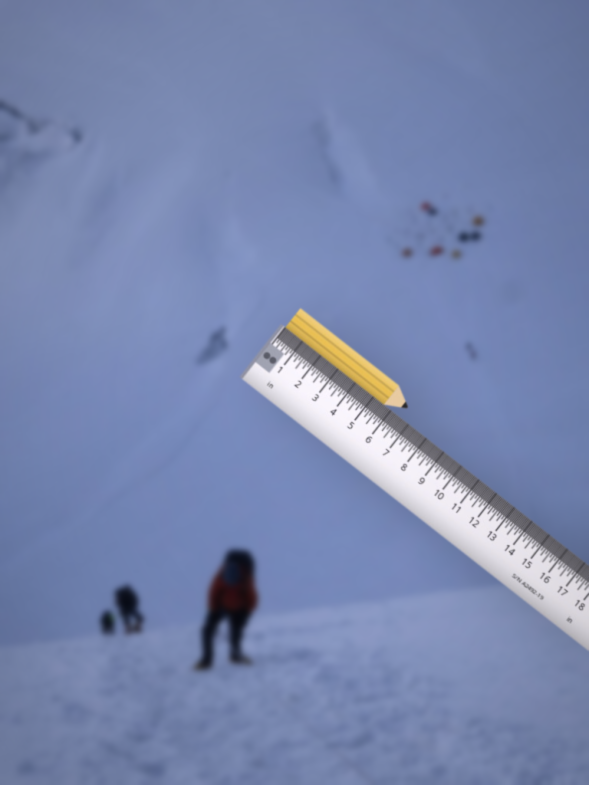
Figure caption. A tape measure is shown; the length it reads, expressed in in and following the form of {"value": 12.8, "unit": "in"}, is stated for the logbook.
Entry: {"value": 6.5, "unit": "in"}
